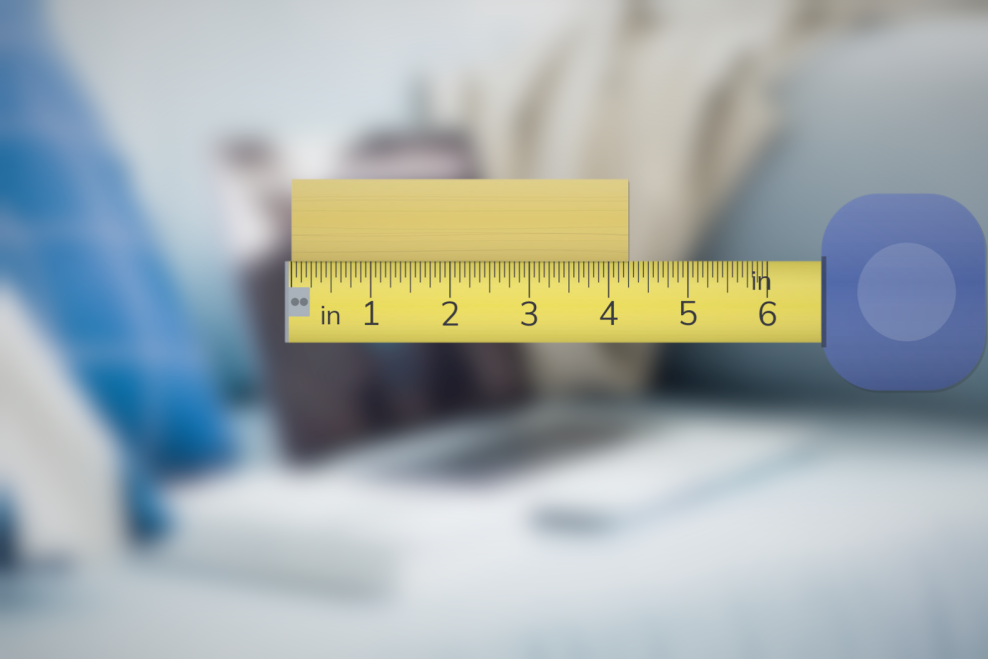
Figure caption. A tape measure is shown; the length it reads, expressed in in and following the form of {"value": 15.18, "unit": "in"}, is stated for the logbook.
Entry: {"value": 4.25, "unit": "in"}
